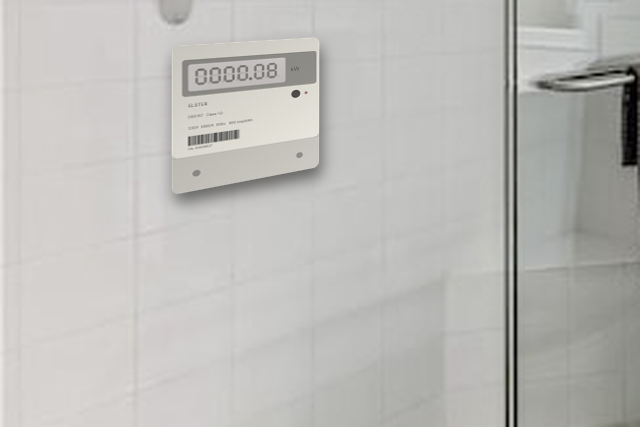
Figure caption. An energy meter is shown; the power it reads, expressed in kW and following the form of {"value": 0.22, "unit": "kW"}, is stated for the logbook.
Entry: {"value": 0.08, "unit": "kW"}
